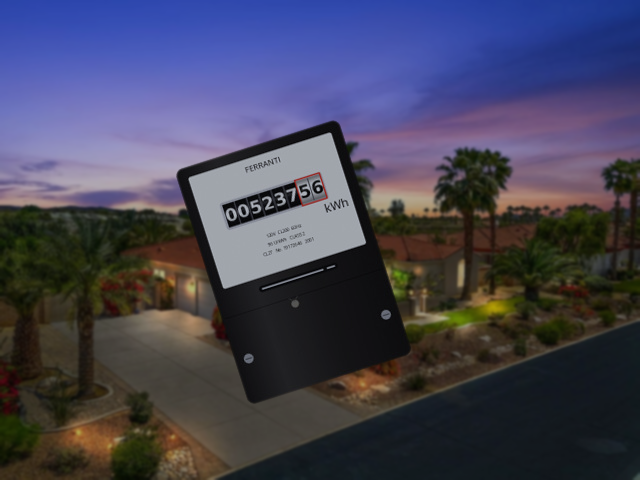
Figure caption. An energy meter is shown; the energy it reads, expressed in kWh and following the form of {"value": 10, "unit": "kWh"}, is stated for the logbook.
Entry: {"value": 5237.56, "unit": "kWh"}
